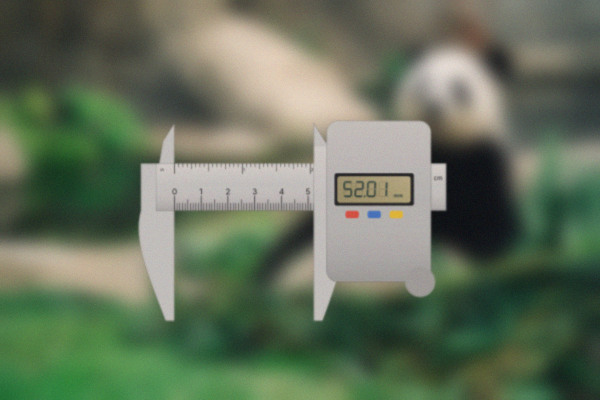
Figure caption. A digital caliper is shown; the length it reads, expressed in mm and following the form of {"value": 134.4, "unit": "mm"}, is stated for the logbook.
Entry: {"value": 52.01, "unit": "mm"}
